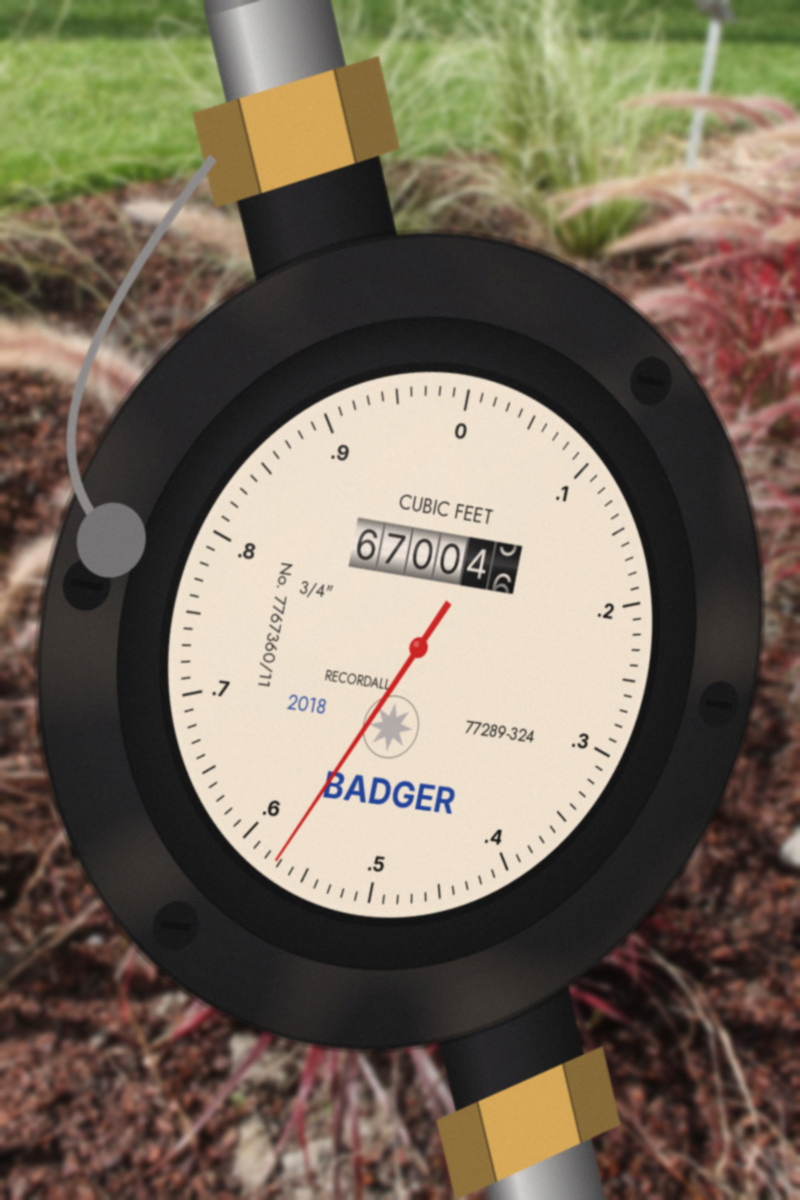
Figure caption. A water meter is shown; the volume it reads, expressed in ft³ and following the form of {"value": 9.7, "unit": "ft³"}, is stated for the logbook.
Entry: {"value": 670045.57, "unit": "ft³"}
